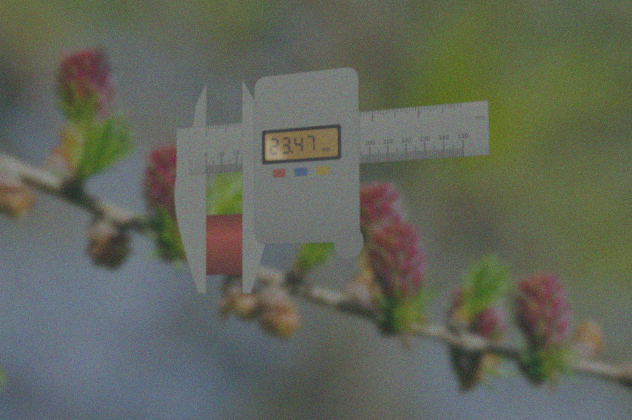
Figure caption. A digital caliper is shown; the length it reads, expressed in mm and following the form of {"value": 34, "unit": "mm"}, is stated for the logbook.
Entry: {"value": 23.47, "unit": "mm"}
